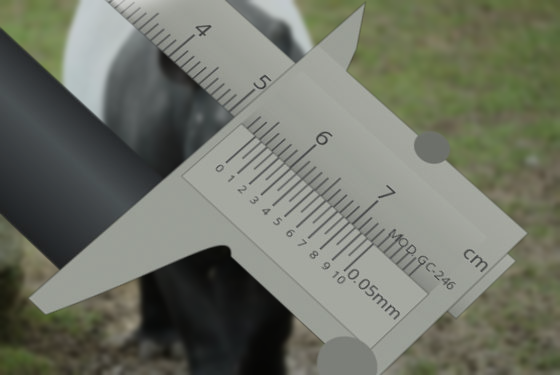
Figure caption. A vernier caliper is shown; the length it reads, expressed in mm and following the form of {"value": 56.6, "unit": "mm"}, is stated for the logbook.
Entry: {"value": 54.4, "unit": "mm"}
